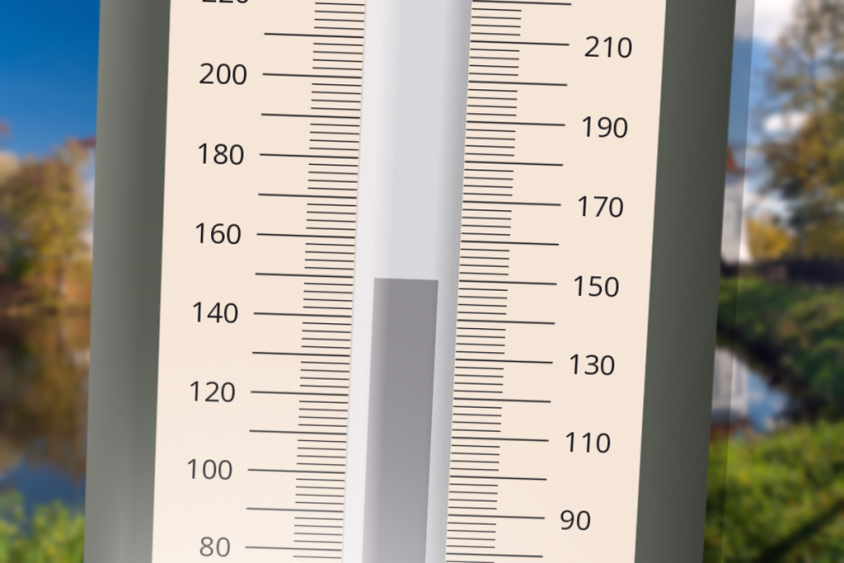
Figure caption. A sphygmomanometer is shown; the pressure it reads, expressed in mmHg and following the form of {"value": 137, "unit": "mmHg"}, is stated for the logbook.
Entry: {"value": 150, "unit": "mmHg"}
